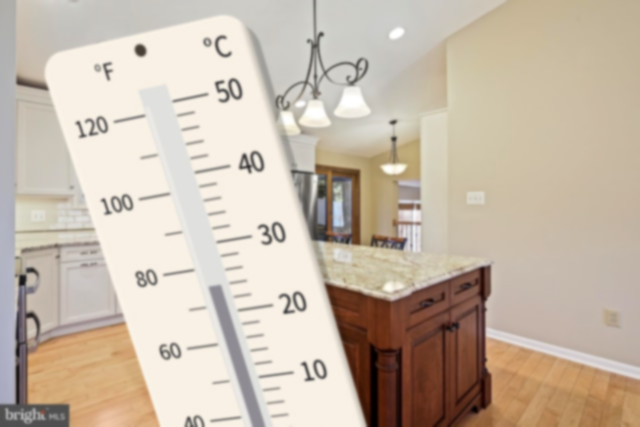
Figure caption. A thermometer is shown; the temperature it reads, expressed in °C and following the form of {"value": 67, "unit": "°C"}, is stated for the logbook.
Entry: {"value": 24, "unit": "°C"}
